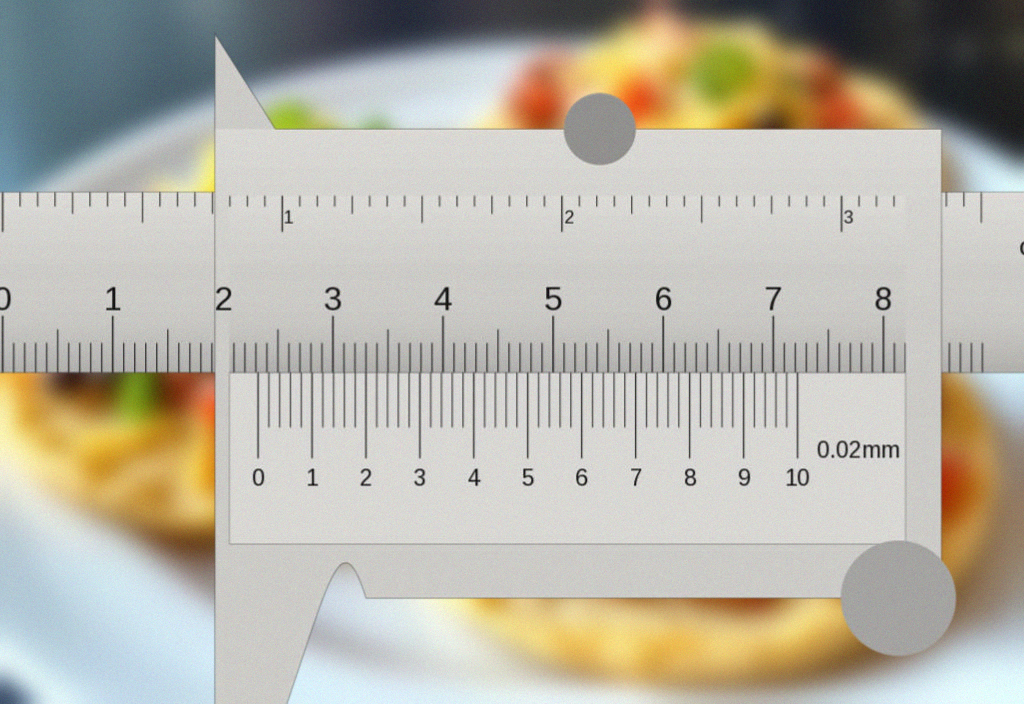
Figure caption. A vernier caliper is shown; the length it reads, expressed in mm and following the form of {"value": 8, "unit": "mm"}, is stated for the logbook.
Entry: {"value": 23.2, "unit": "mm"}
